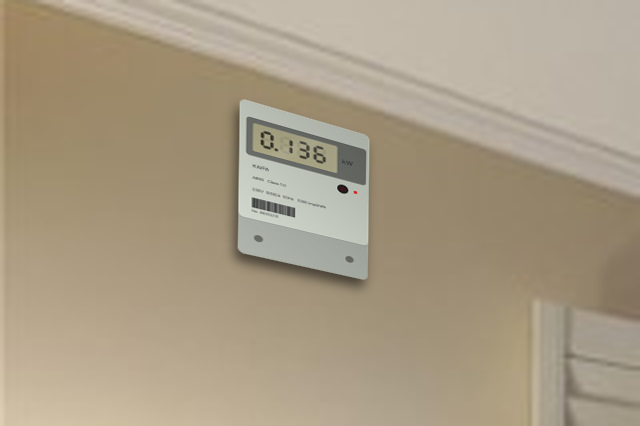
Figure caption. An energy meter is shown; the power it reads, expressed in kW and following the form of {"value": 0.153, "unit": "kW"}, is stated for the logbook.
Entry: {"value": 0.136, "unit": "kW"}
